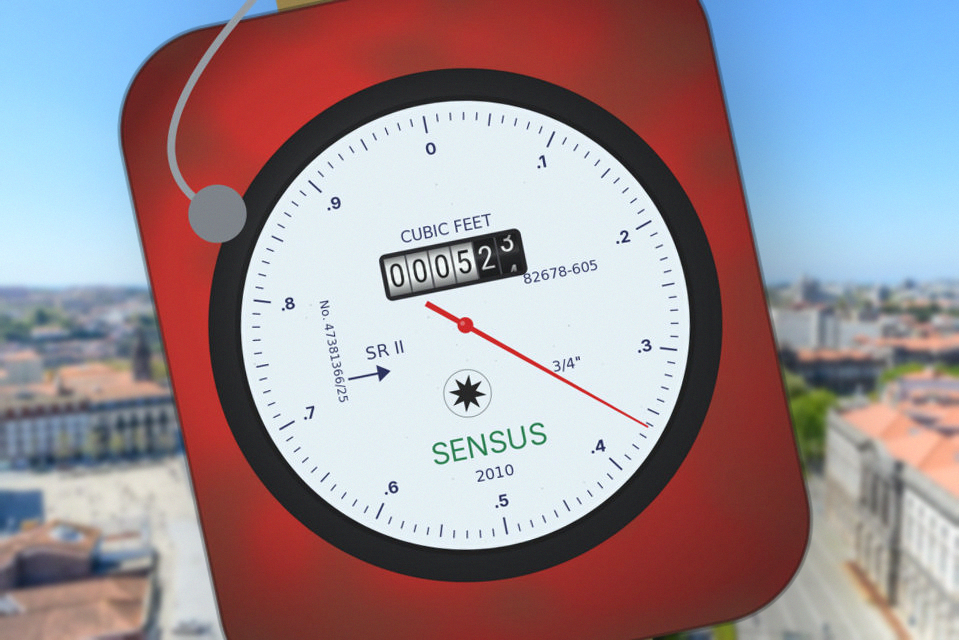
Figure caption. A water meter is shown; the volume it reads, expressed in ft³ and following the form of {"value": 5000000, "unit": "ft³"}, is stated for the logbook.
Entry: {"value": 523.36, "unit": "ft³"}
